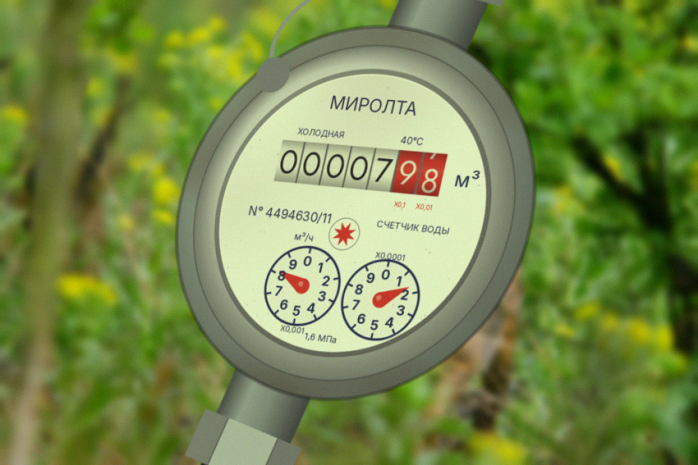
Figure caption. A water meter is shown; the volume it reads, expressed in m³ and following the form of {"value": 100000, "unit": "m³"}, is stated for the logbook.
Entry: {"value": 7.9781, "unit": "m³"}
